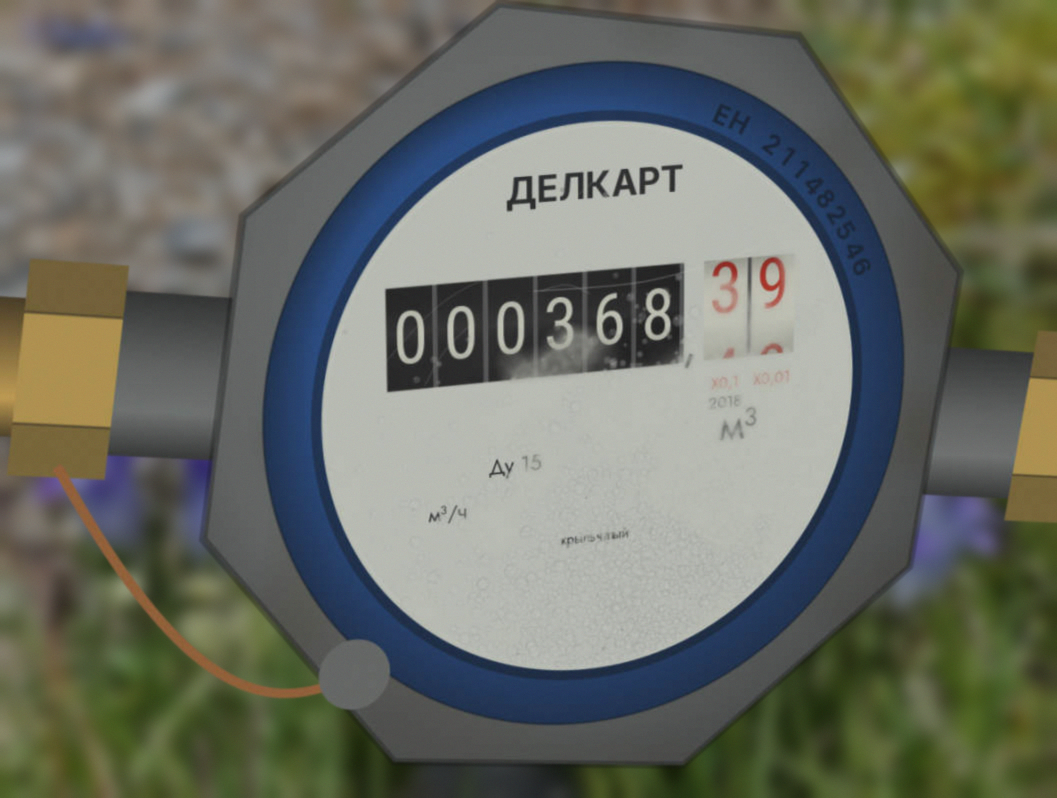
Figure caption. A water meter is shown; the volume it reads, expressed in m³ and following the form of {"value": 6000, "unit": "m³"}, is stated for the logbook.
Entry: {"value": 368.39, "unit": "m³"}
